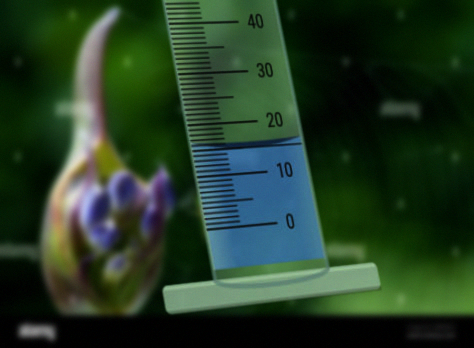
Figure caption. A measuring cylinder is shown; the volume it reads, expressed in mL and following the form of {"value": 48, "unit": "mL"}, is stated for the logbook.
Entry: {"value": 15, "unit": "mL"}
